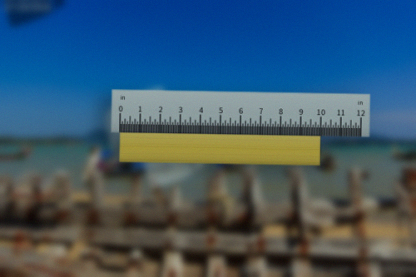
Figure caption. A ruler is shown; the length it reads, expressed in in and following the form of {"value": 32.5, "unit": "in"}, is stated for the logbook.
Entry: {"value": 10, "unit": "in"}
